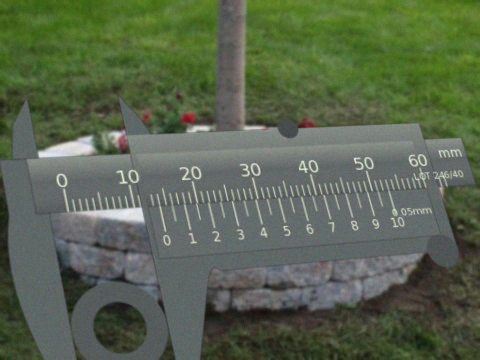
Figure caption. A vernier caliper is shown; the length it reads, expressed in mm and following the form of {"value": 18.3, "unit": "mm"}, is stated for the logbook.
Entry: {"value": 14.0, "unit": "mm"}
